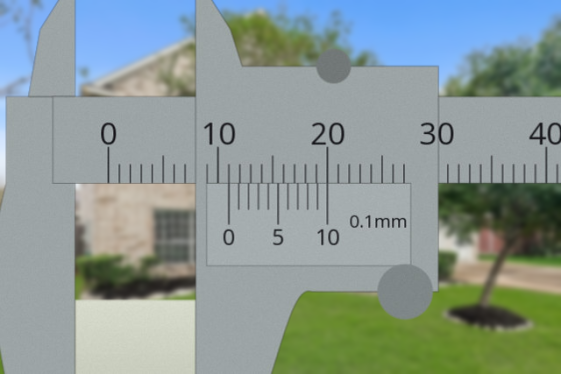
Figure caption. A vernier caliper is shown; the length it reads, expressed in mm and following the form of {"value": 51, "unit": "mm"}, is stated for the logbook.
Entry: {"value": 11.0, "unit": "mm"}
